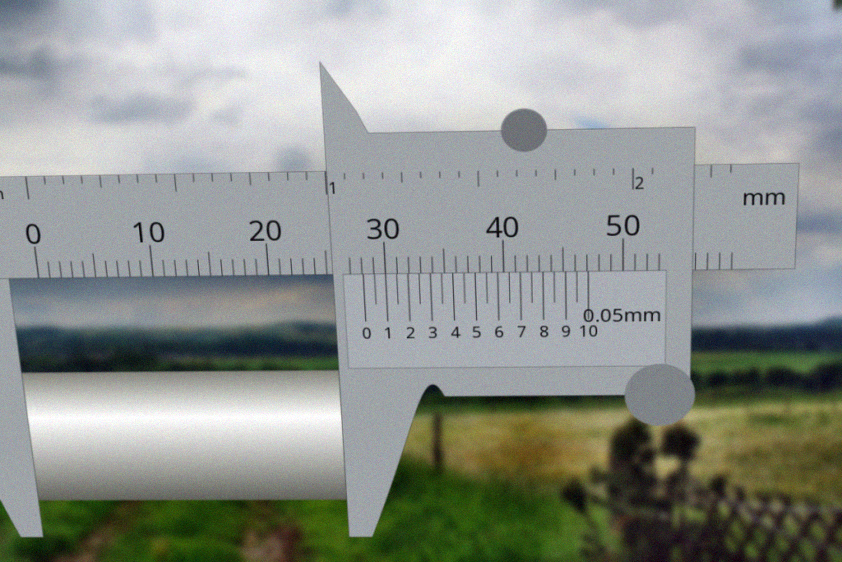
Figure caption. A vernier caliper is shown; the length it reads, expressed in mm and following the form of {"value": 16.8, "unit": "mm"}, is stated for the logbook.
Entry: {"value": 28.1, "unit": "mm"}
